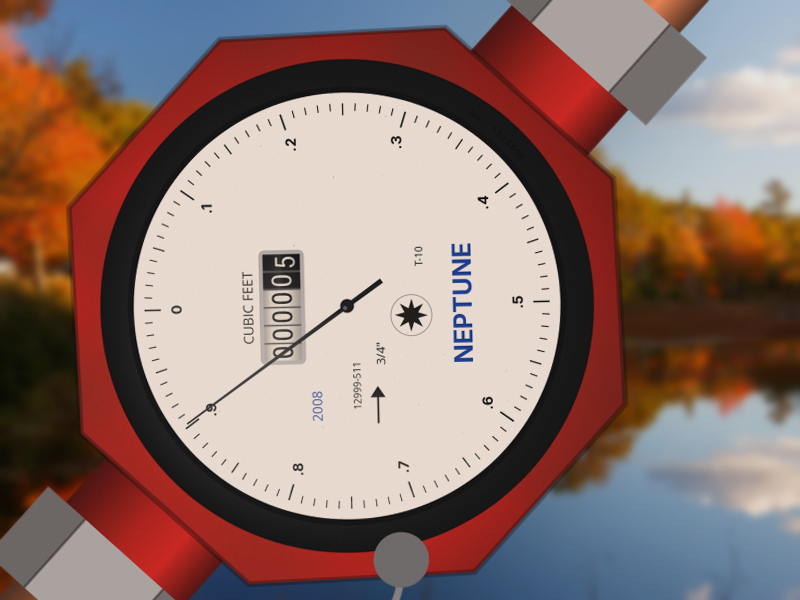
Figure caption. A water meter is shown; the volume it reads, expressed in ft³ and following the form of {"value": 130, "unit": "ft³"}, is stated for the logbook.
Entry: {"value": 4.90, "unit": "ft³"}
